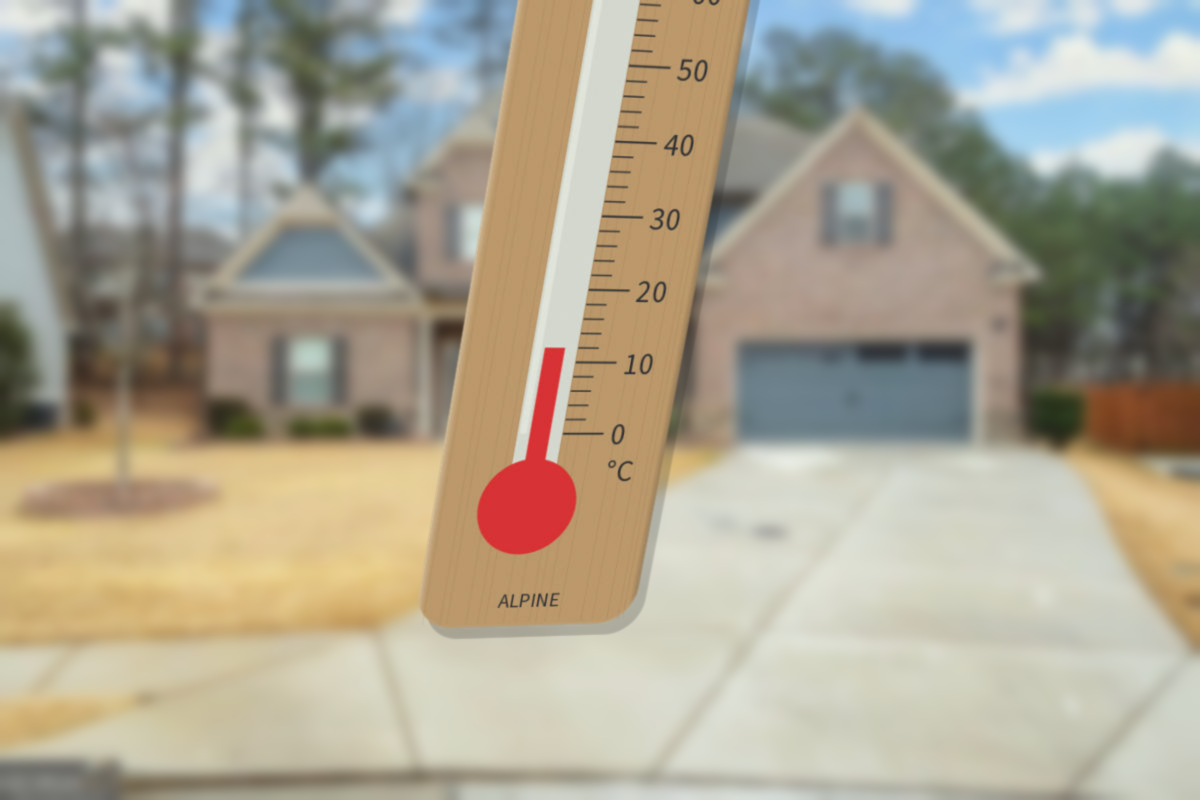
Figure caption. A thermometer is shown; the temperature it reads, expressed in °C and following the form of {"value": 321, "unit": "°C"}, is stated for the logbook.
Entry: {"value": 12, "unit": "°C"}
